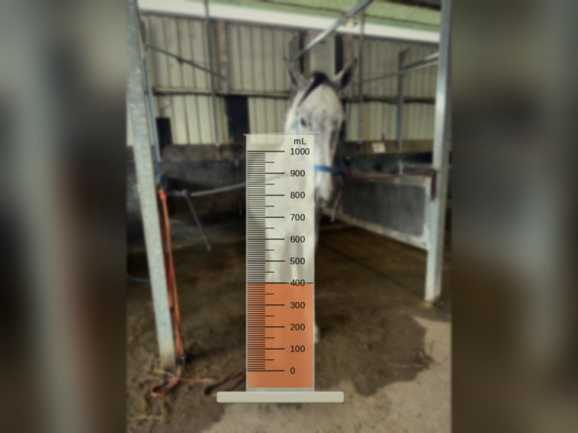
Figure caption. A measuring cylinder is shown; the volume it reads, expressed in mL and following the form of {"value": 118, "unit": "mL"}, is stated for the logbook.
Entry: {"value": 400, "unit": "mL"}
